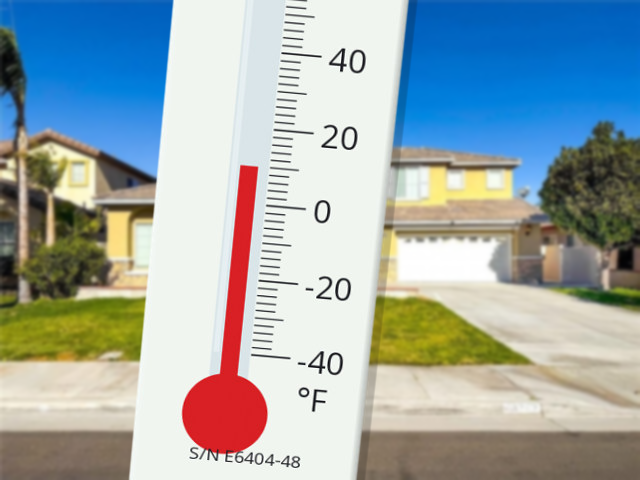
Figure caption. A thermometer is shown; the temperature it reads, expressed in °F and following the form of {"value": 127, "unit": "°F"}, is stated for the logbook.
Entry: {"value": 10, "unit": "°F"}
